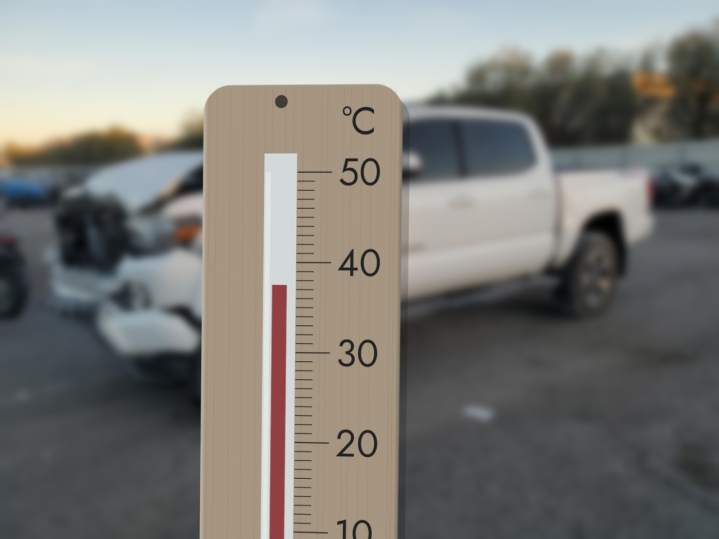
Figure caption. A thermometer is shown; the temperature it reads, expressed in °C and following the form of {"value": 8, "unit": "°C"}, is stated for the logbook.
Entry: {"value": 37.5, "unit": "°C"}
